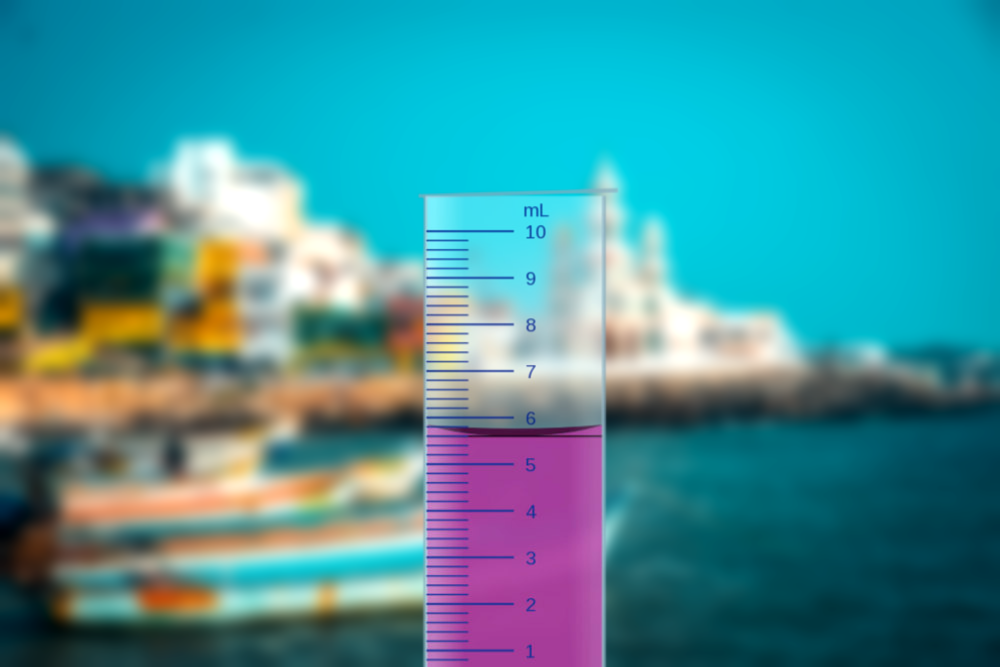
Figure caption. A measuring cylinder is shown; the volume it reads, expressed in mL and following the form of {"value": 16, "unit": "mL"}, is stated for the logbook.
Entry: {"value": 5.6, "unit": "mL"}
